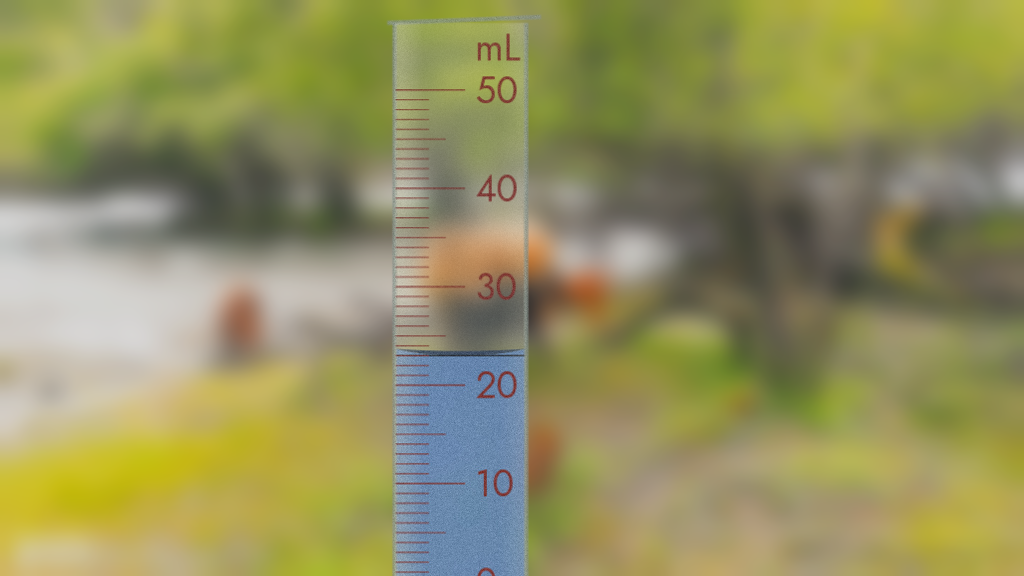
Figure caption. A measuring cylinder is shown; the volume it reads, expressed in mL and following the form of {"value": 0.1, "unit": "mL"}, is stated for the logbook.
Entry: {"value": 23, "unit": "mL"}
